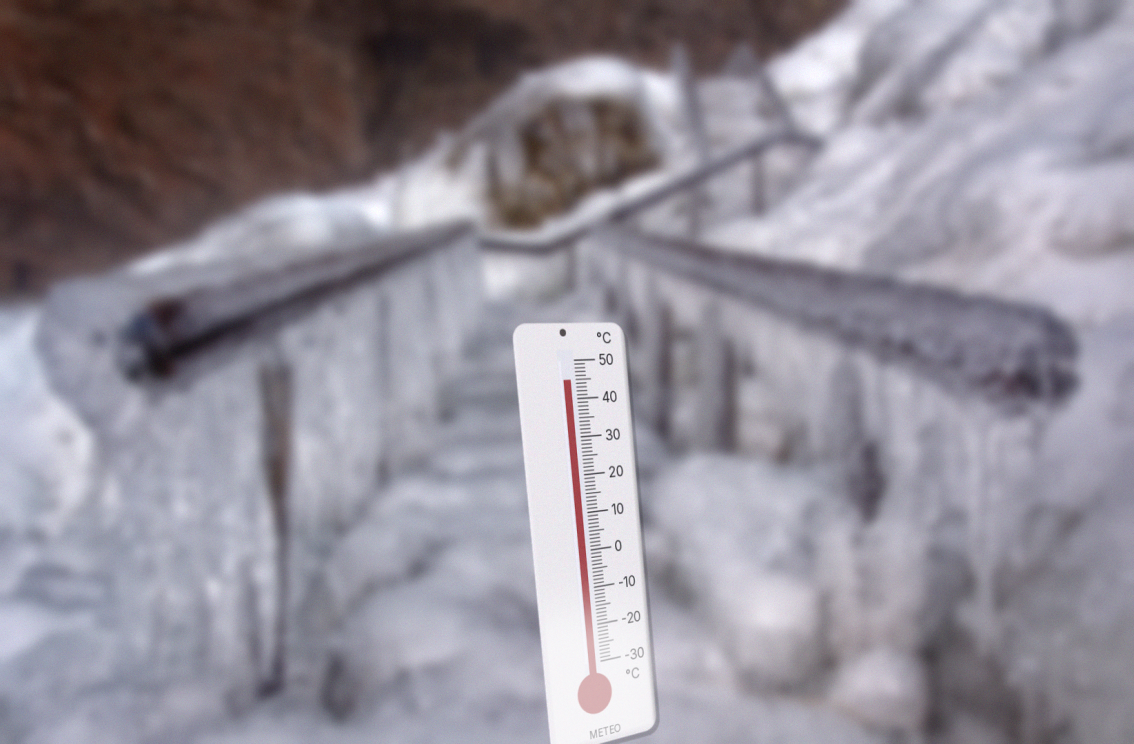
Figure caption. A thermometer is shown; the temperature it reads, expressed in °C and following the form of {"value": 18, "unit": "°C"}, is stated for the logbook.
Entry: {"value": 45, "unit": "°C"}
